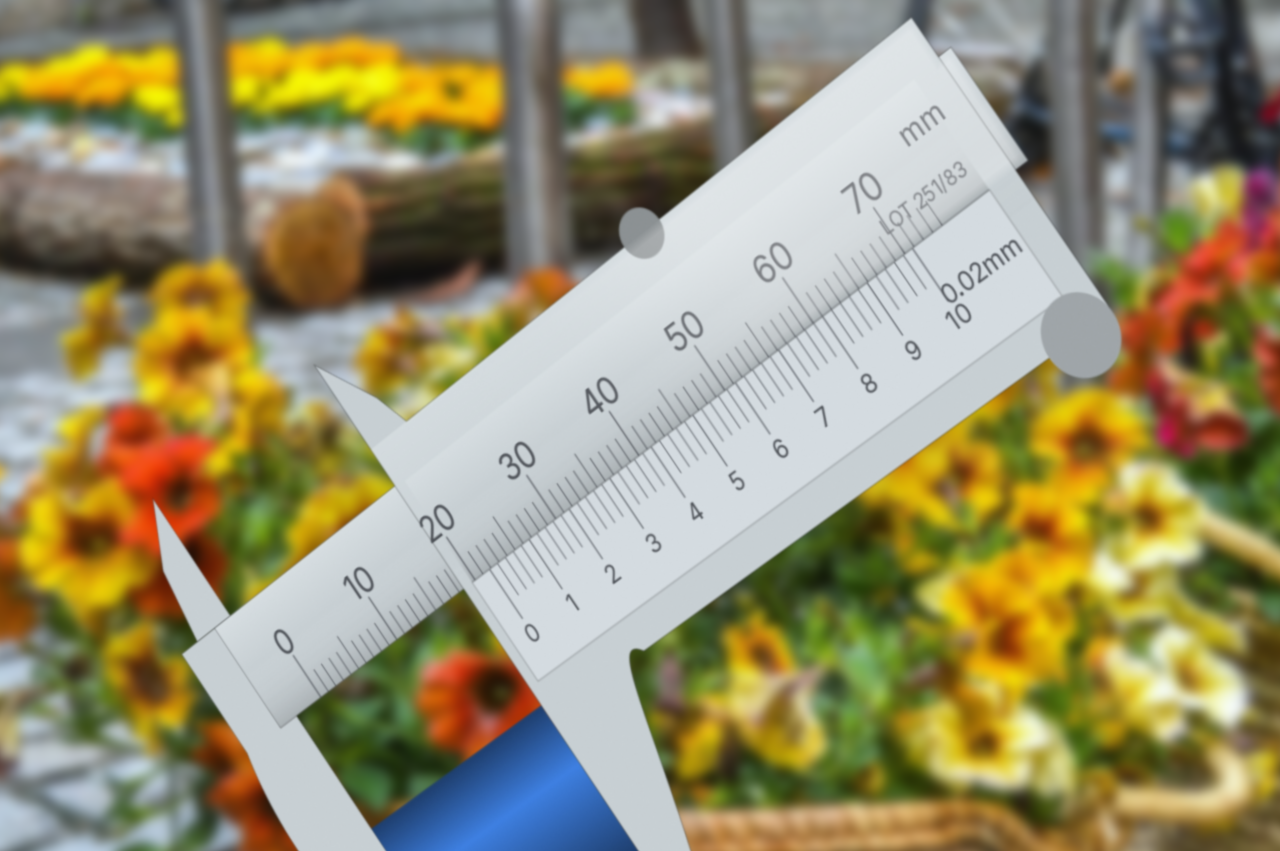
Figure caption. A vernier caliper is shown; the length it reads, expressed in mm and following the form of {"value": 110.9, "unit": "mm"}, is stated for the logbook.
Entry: {"value": 21.8, "unit": "mm"}
